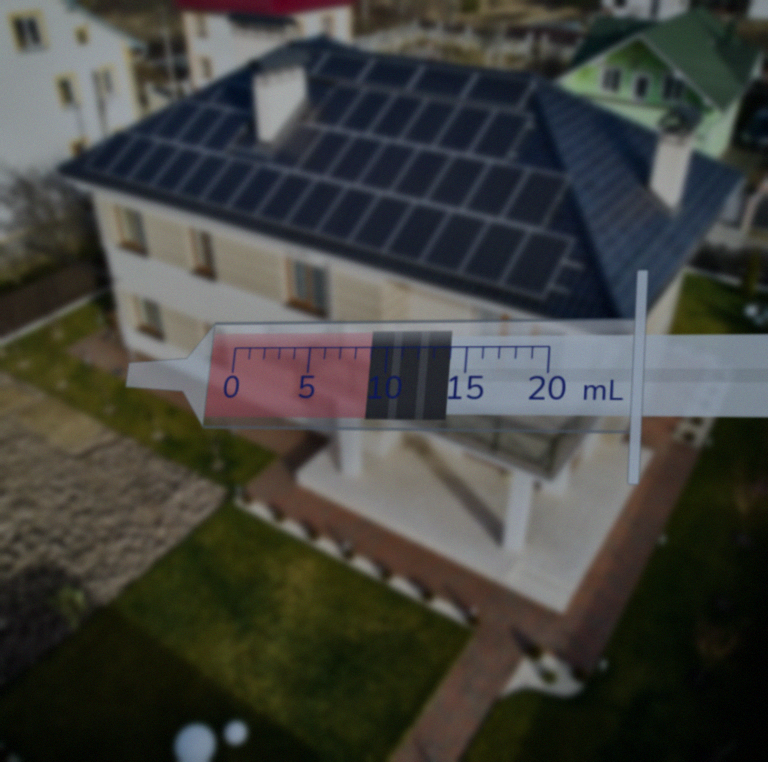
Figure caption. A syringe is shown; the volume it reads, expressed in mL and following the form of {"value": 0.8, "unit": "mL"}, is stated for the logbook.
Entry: {"value": 9, "unit": "mL"}
